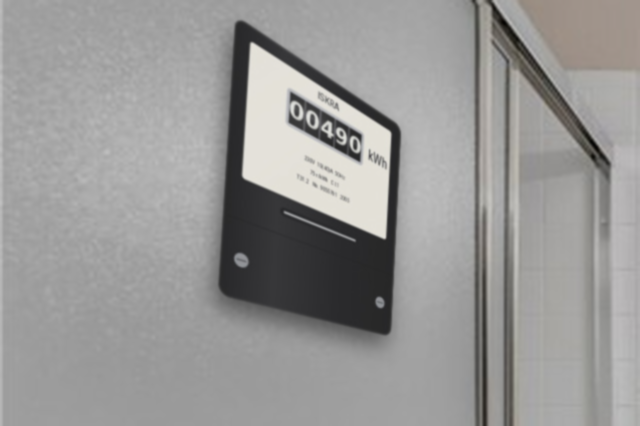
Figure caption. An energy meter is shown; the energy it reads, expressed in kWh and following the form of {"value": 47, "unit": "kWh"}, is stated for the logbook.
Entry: {"value": 490, "unit": "kWh"}
